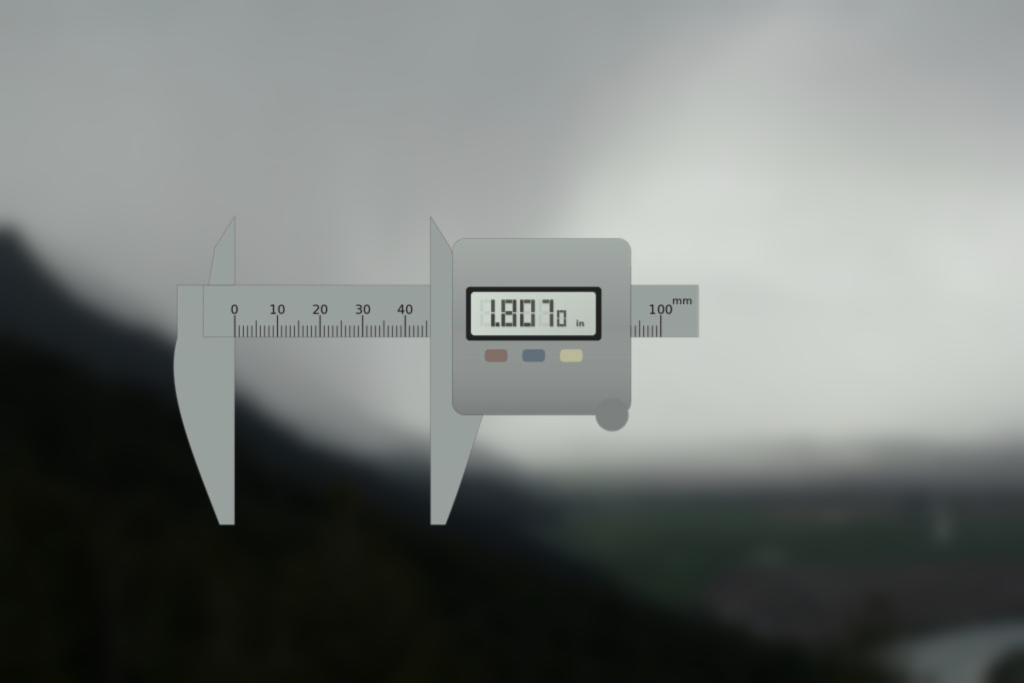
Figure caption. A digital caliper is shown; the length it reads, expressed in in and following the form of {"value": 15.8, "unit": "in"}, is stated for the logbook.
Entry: {"value": 1.8070, "unit": "in"}
